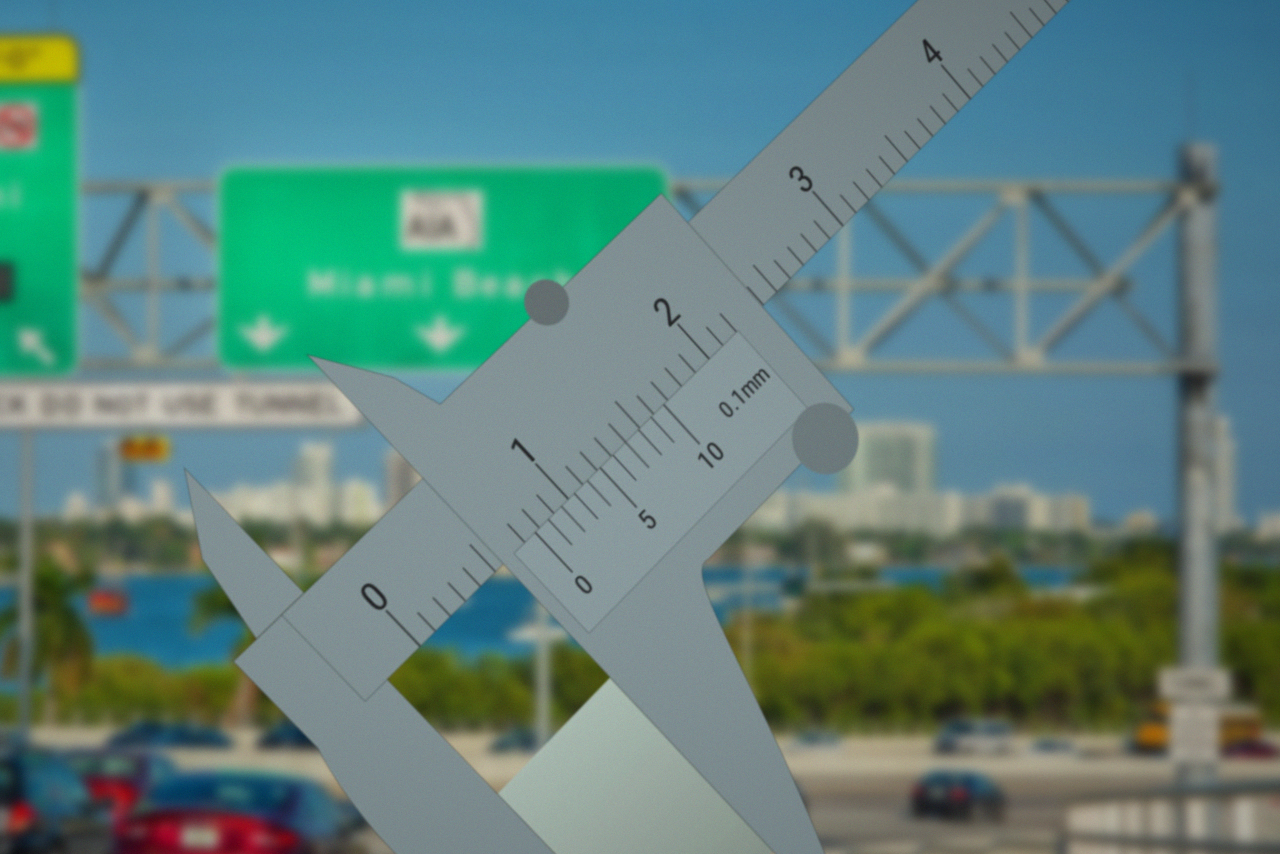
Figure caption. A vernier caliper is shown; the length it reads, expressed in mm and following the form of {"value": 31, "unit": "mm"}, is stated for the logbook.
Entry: {"value": 7.7, "unit": "mm"}
